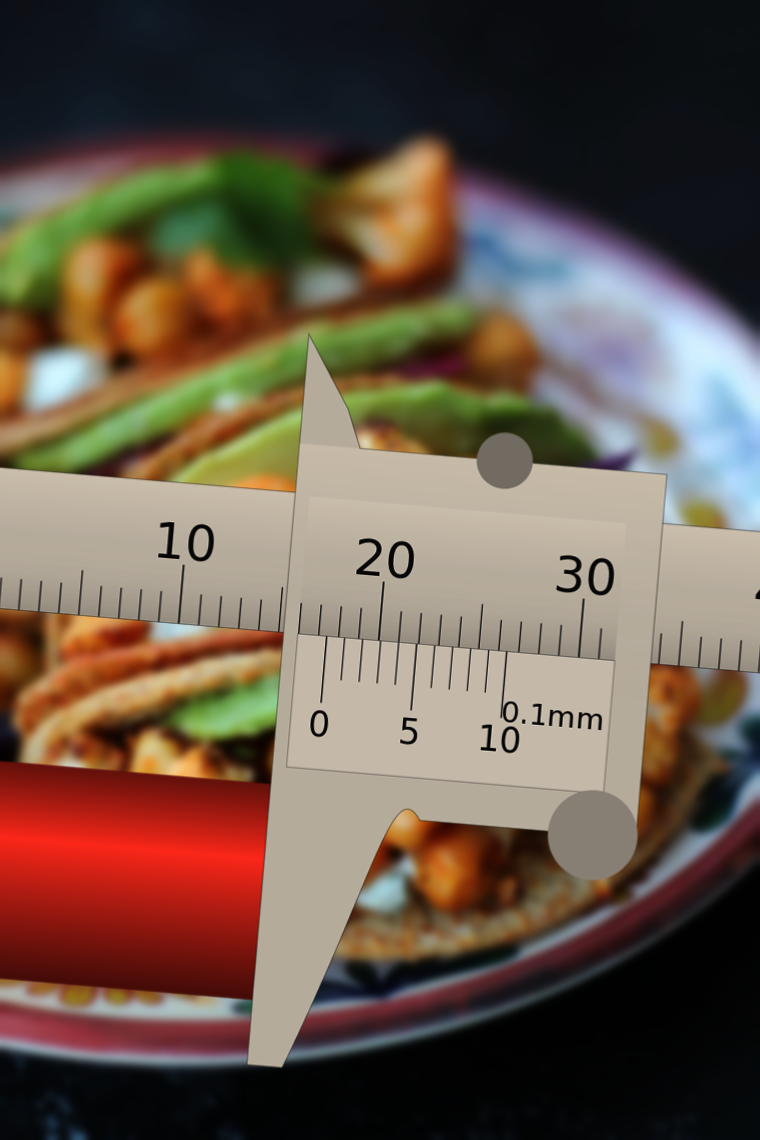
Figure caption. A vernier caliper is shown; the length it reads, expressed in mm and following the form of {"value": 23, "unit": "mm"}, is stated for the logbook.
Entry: {"value": 17.4, "unit": "mm"}
